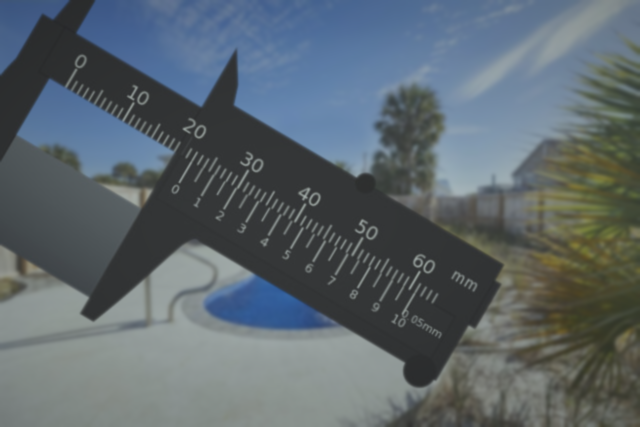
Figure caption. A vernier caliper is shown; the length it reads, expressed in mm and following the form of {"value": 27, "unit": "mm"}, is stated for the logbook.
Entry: {"value": 22.0, "unit": "mm"}
